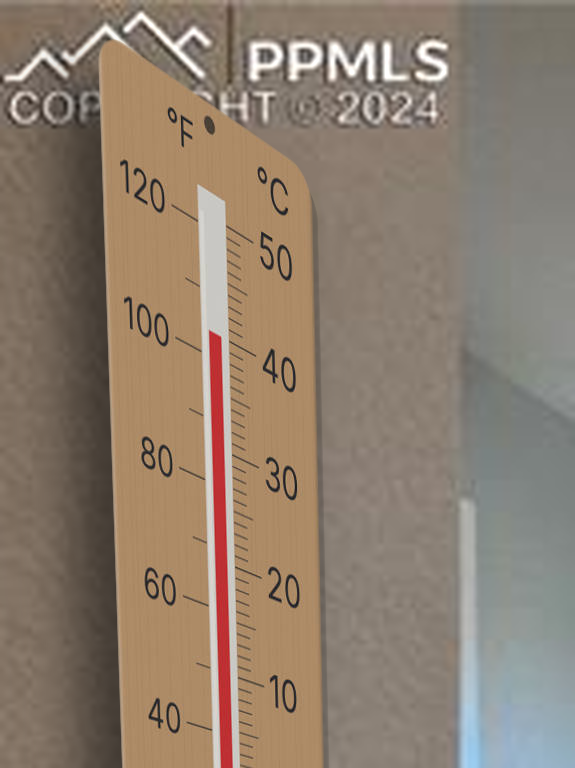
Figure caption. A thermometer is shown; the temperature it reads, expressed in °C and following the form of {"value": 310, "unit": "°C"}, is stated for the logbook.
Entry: {"value": 40, "unit": "°C"}
